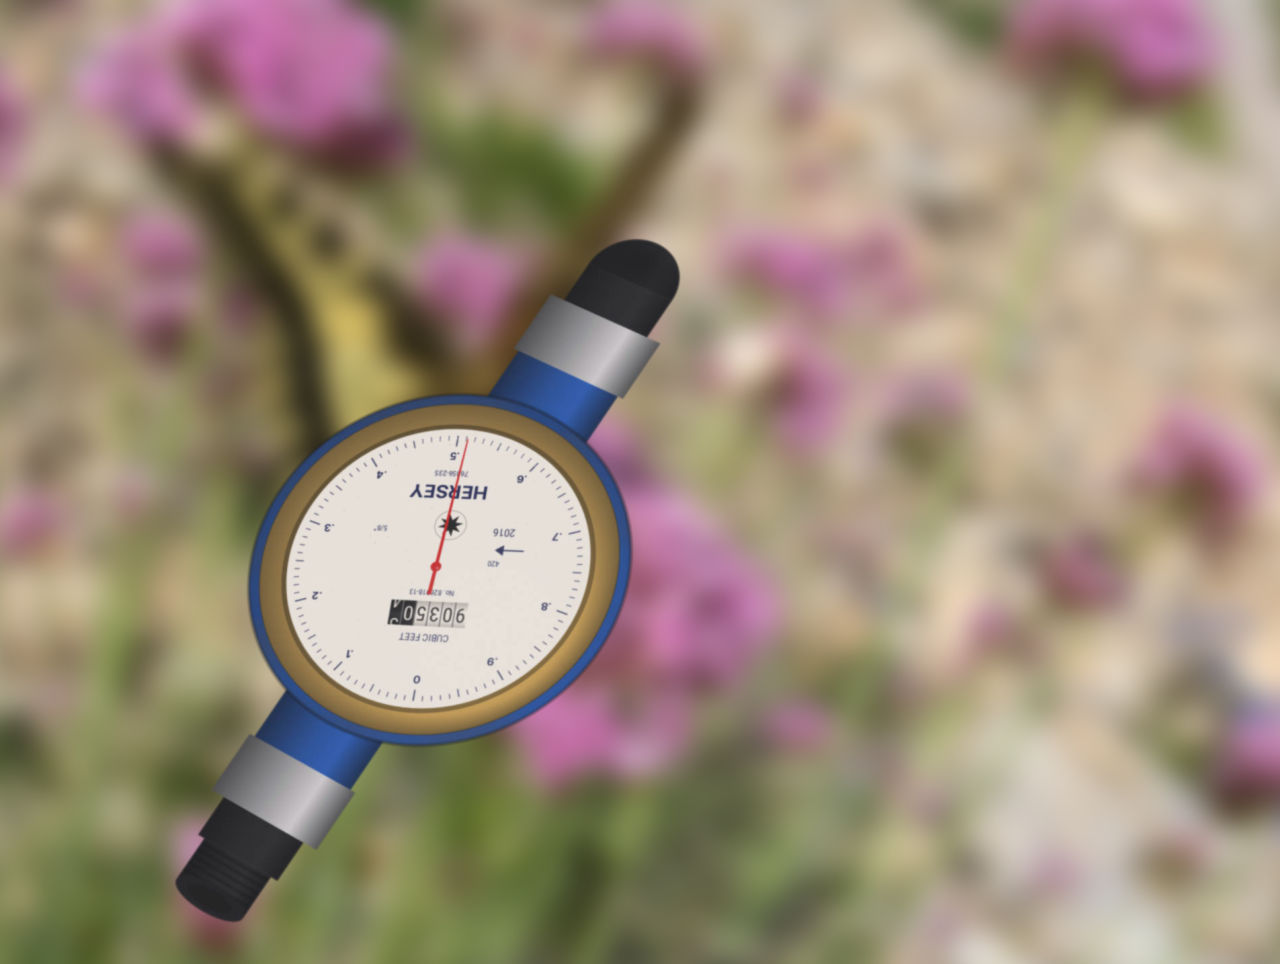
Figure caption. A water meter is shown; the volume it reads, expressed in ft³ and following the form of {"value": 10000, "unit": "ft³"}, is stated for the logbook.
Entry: {"value": 903503.51, "unit": "ft³"}
